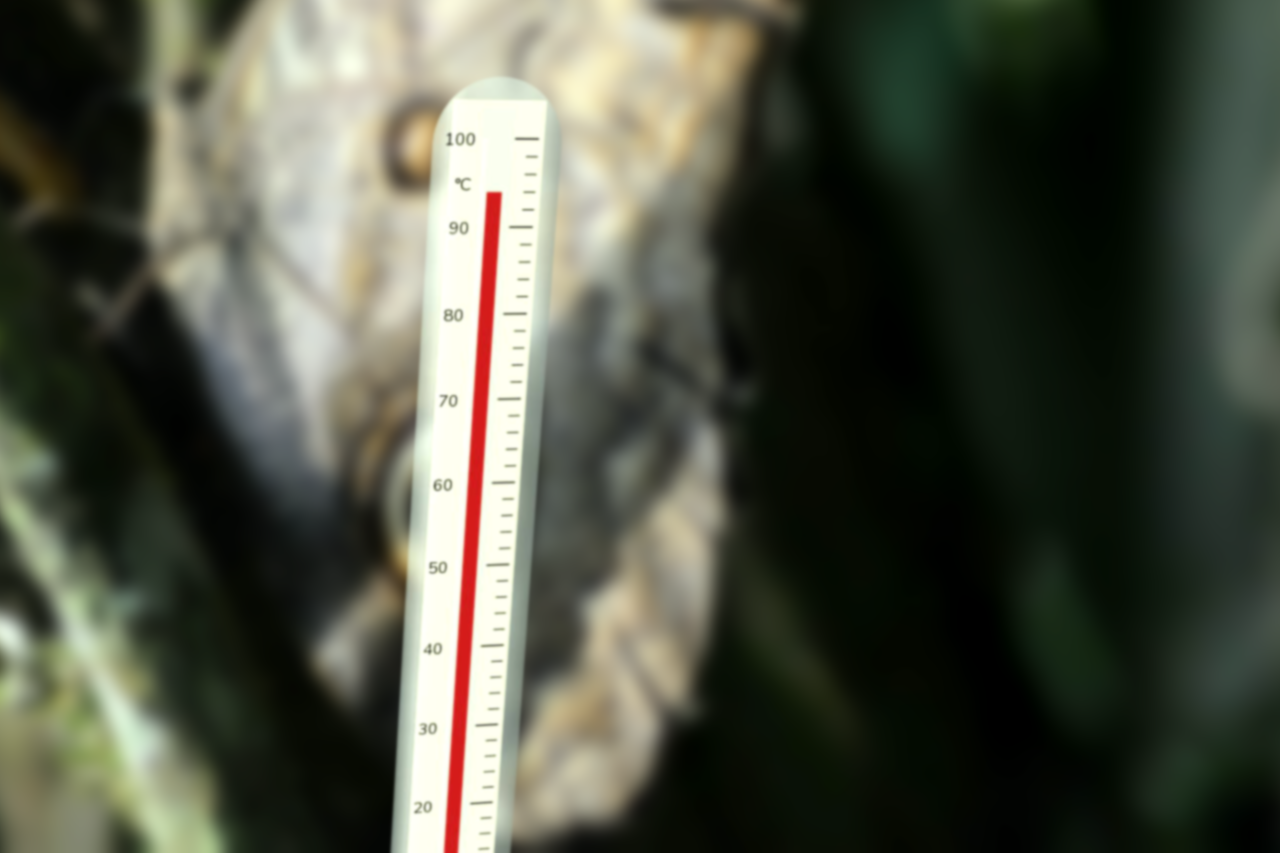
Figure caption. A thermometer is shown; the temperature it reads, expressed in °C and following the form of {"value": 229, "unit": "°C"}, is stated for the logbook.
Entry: {"value": 94, "unit": "°C"}
